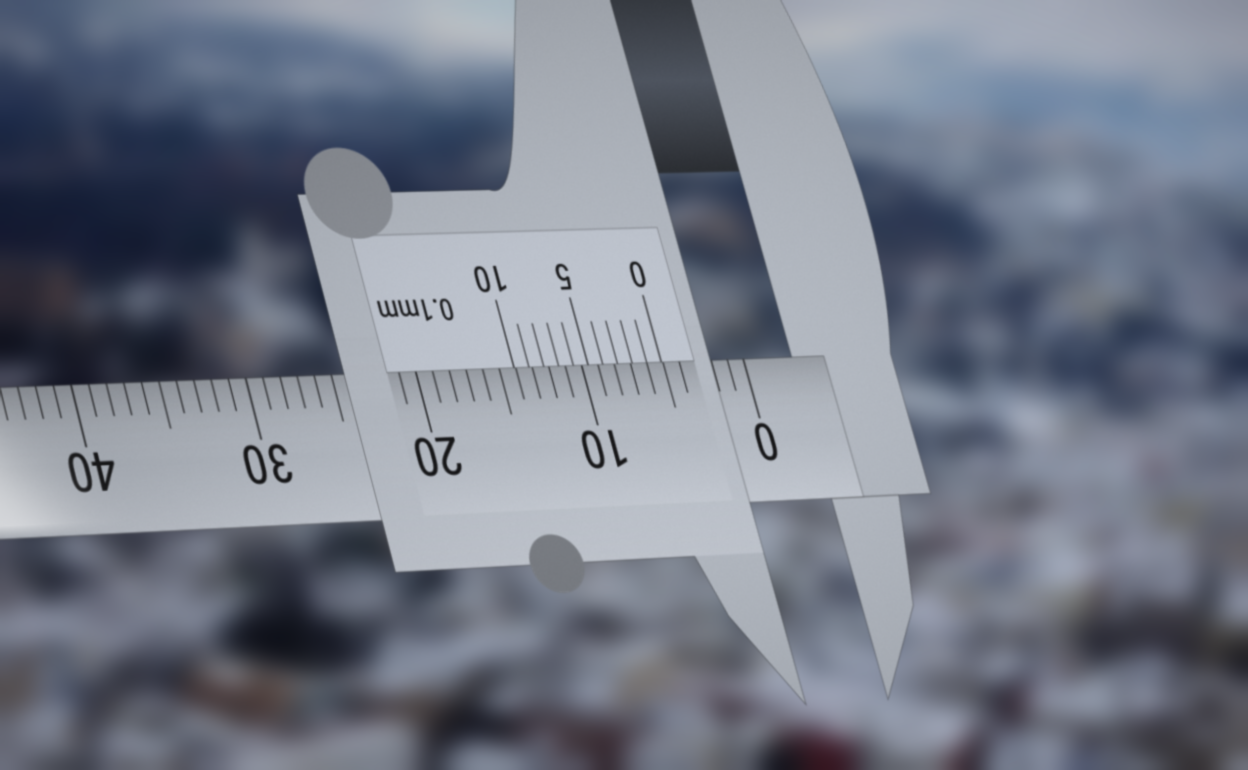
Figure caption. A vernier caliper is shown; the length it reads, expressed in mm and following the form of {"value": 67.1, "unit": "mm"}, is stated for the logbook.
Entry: {"value": 5.1, "unit": "mm"}
